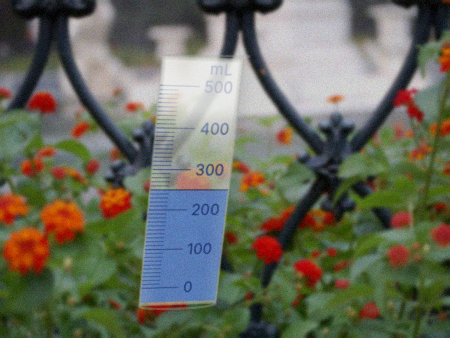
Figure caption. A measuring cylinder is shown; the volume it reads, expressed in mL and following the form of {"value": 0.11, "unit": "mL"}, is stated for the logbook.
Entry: {"value": 250, "unit": "mL"}
